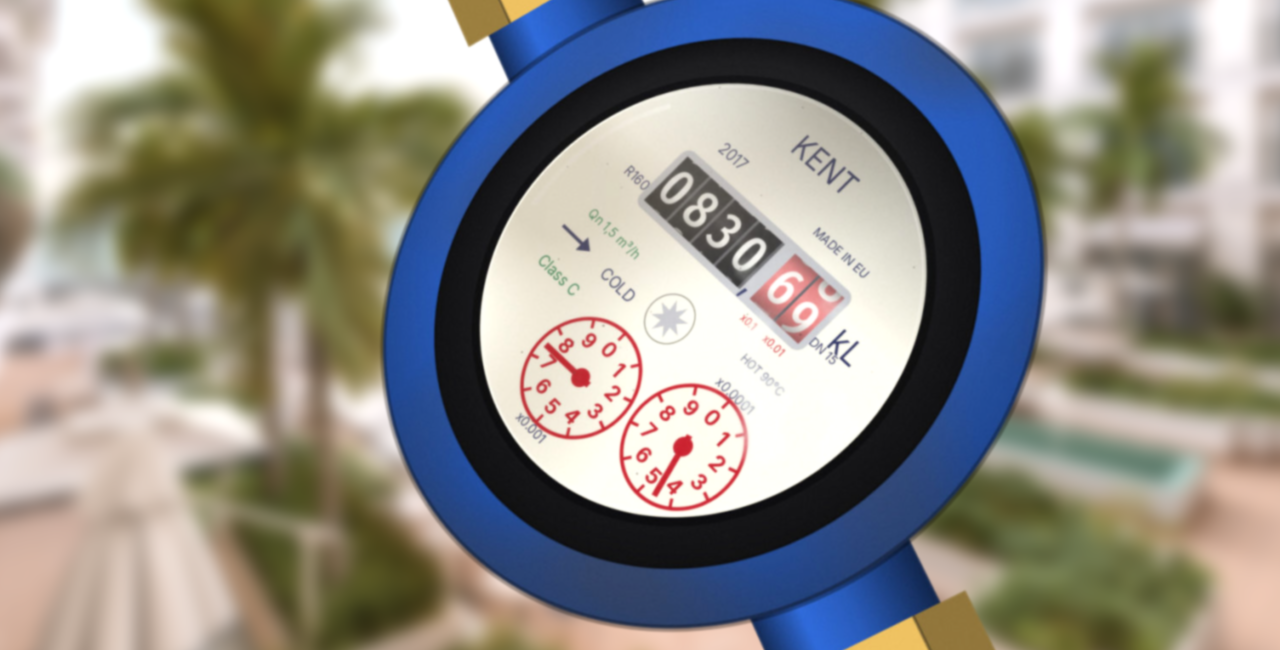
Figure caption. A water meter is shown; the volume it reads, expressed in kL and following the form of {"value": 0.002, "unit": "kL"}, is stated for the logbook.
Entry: {"value": 830.6874, "unit": "kL"}
